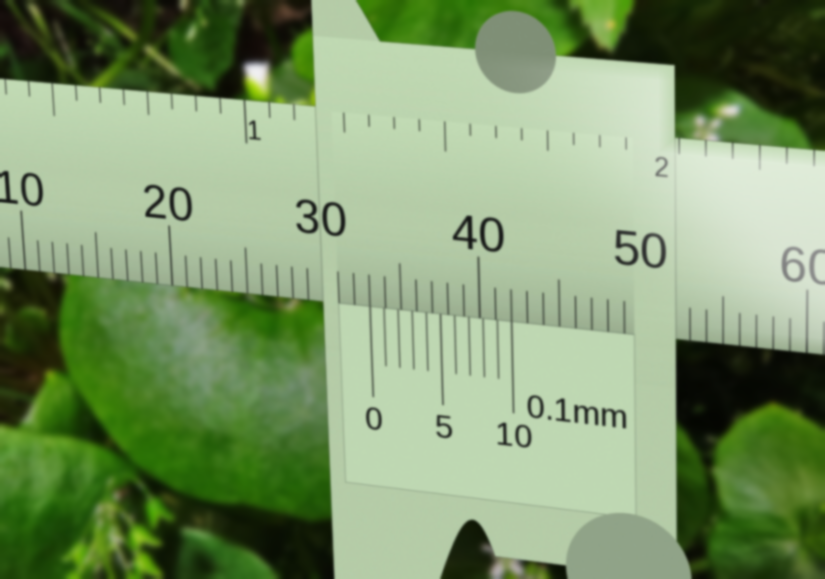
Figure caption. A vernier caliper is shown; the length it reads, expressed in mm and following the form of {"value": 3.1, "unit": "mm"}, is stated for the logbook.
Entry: {"value": 33.0, "unit": "mm"}
